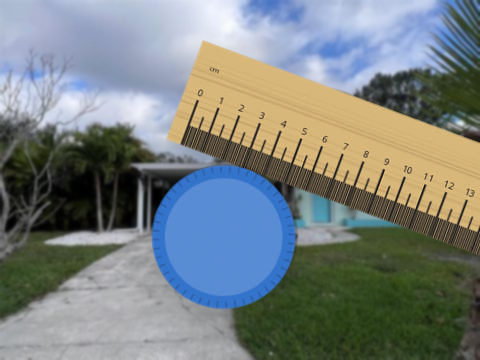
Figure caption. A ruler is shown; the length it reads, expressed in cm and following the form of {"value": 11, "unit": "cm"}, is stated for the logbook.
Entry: {"value": 6.5, "unit": "cm"}
